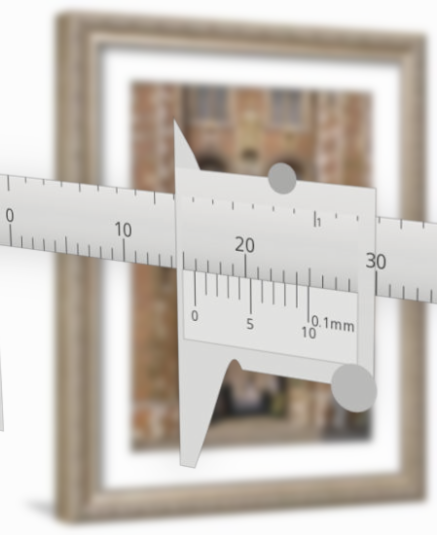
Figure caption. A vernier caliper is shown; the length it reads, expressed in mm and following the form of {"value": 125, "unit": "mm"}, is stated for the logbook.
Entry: {"value": 15.9, "unit": "mm"}
